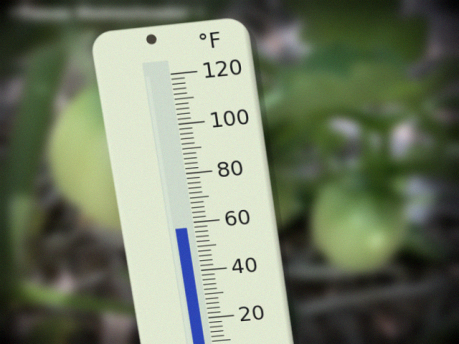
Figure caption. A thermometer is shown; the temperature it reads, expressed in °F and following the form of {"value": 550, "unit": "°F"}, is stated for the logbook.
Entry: {"value": 58, "unit": "°F"}
